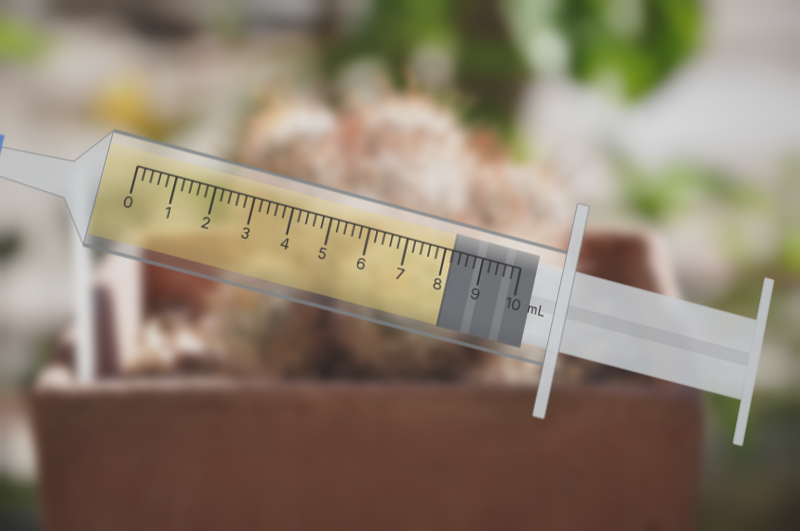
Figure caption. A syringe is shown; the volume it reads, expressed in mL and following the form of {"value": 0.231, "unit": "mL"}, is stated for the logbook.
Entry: {"value": 8.2, "unit": "mL"}
